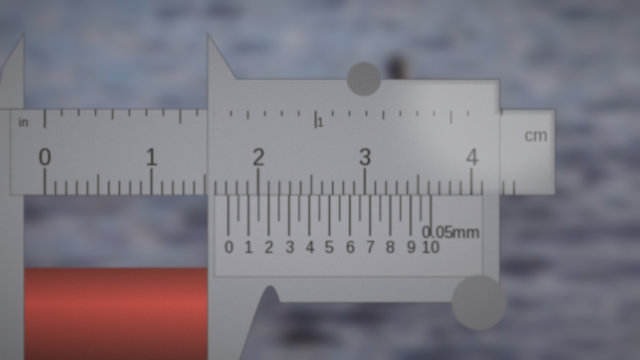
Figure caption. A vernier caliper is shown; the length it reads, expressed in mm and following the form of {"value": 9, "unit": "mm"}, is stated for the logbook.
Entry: {"value": 17.2, "unit": "mm"}
